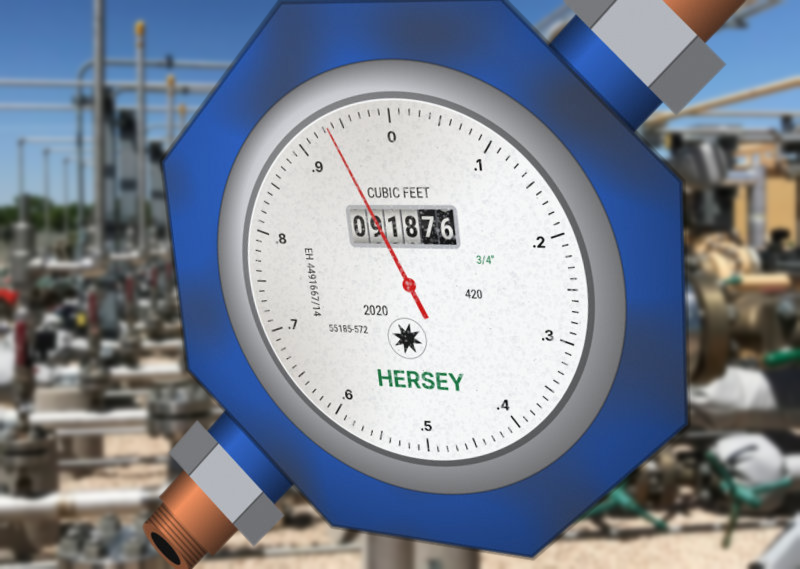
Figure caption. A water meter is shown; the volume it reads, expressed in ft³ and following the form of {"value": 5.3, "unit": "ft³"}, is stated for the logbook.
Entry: {"value": 91875.93, "unit": "ft³"}
